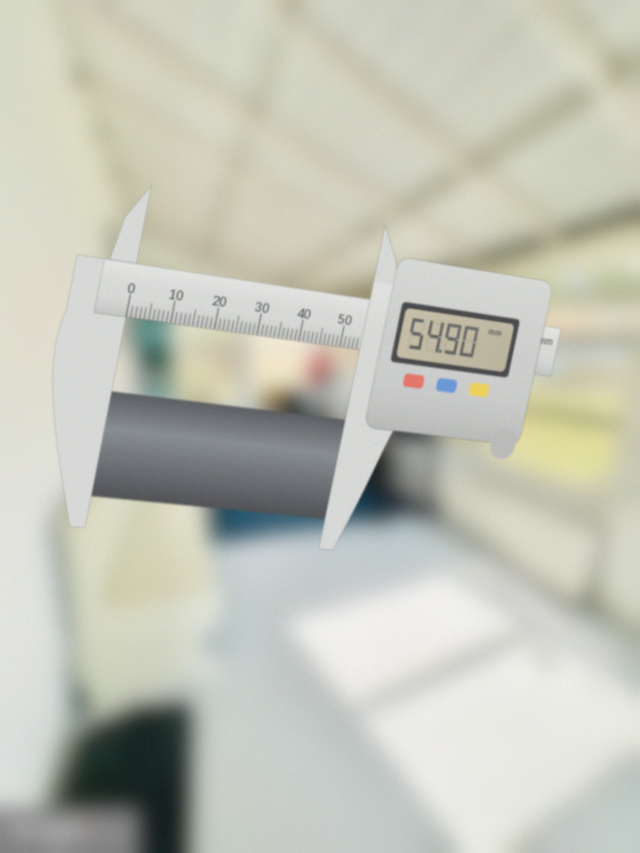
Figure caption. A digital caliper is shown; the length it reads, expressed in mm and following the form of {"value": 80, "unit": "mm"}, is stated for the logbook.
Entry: {"value": 54.90, "unit": "mm"}
